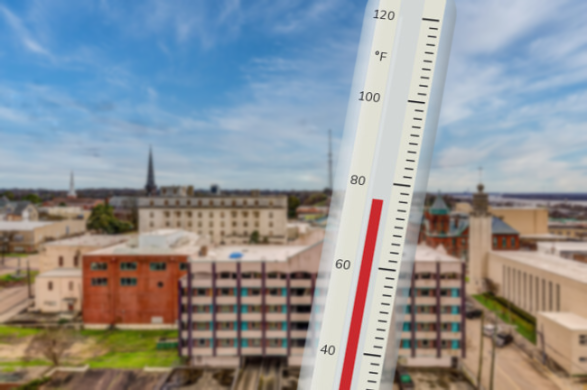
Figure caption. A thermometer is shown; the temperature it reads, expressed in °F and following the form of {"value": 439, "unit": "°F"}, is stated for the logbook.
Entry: {"value": 76, "unit": "°F"}
